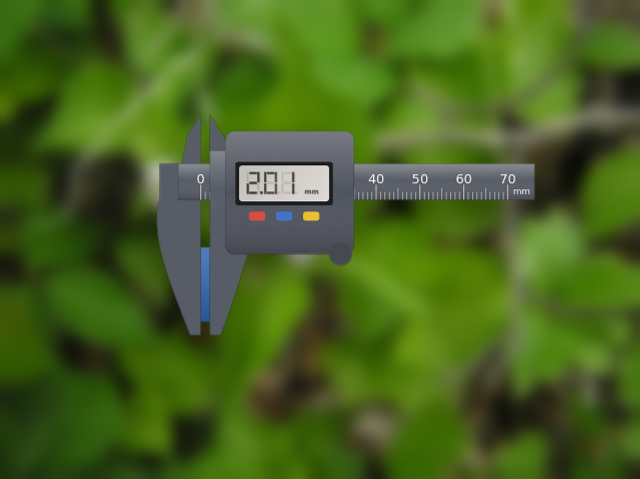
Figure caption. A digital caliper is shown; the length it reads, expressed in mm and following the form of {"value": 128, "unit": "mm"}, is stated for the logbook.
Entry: {"value": 2.01, "unit": "mm"}
